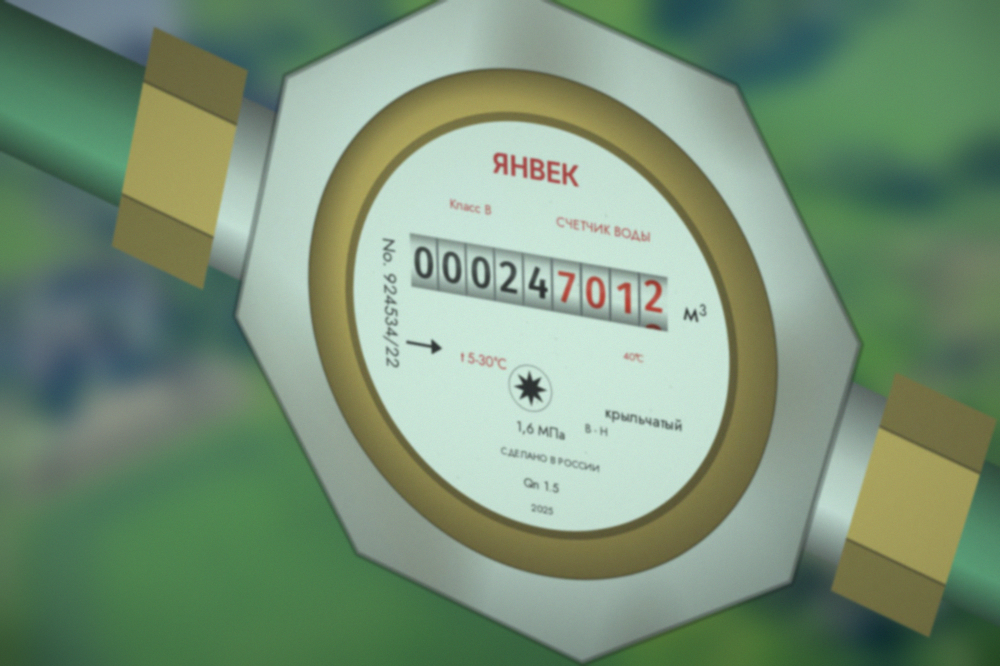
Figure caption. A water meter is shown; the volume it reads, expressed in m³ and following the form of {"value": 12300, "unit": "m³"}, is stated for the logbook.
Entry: {"value": 24.7012, "unit": "m³"}
